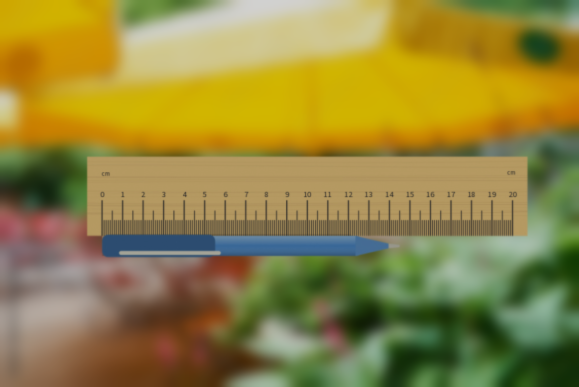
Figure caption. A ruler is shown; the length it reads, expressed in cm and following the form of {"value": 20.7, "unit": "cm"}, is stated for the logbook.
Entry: {"value": 14.5, "unit": "cm"}
